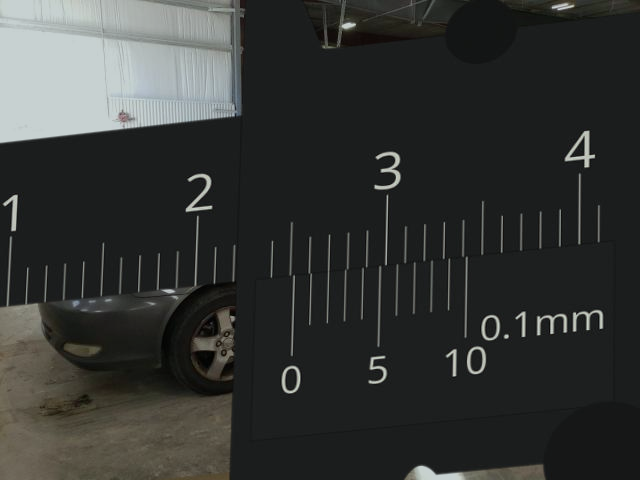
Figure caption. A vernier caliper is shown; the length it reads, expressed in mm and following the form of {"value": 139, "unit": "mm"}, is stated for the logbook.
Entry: {"value": 25.2, "unit": "mm"}
